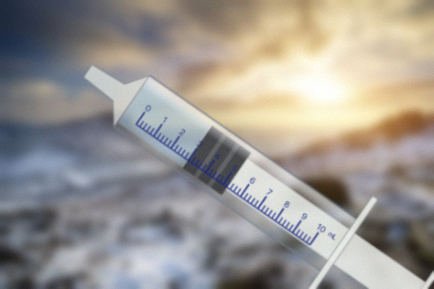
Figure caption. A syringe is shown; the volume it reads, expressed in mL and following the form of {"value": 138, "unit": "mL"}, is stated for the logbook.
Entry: {"value": 3, "unit": "mL"}
